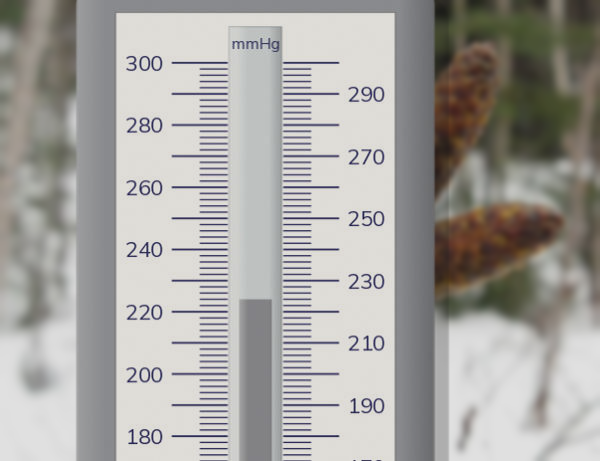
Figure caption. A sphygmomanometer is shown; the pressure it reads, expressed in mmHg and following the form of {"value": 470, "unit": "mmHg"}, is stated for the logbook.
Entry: {"value": 224, "unit": "mmHg"}
